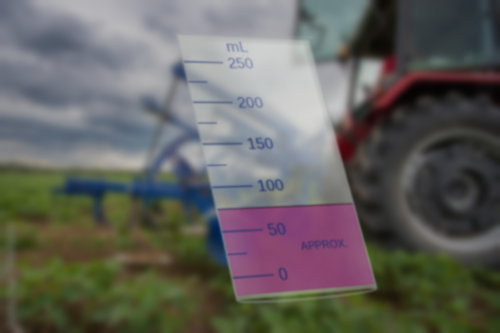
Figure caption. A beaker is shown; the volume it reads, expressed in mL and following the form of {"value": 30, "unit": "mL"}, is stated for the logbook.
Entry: {"value": 75, "unit": "mL"}
